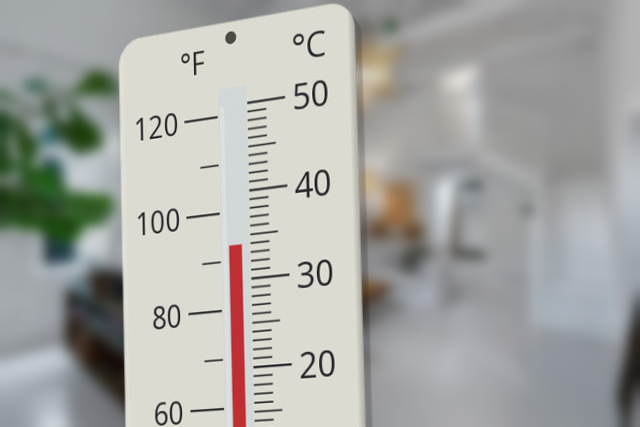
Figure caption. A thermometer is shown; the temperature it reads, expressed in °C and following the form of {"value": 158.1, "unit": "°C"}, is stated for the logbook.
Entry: {"value": 34, "unit": "°C"}
